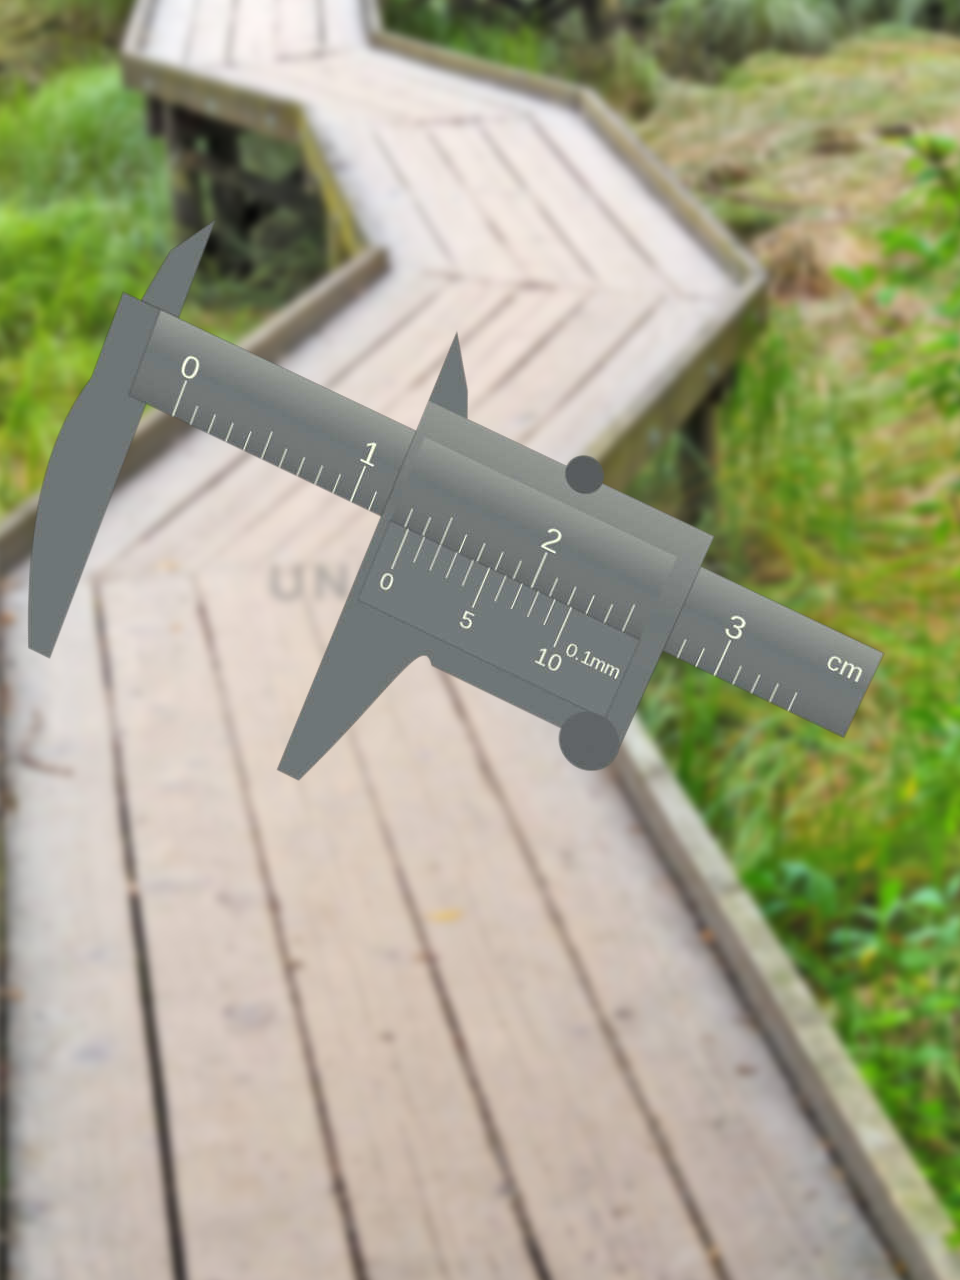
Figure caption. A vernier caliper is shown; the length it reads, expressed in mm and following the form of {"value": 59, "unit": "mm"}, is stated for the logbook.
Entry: {"value": 13.2, "unit": "mm"}
